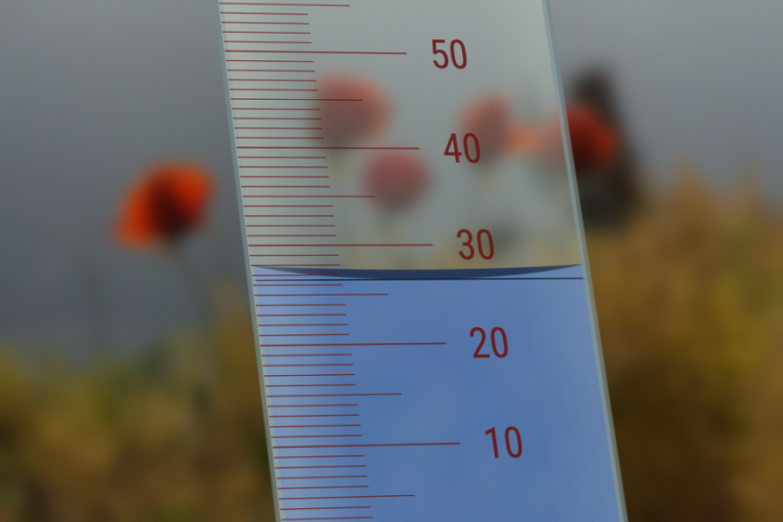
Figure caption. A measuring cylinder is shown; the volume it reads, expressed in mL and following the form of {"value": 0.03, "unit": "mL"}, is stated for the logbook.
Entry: {"value": 26.5, "unit": "mL"}
